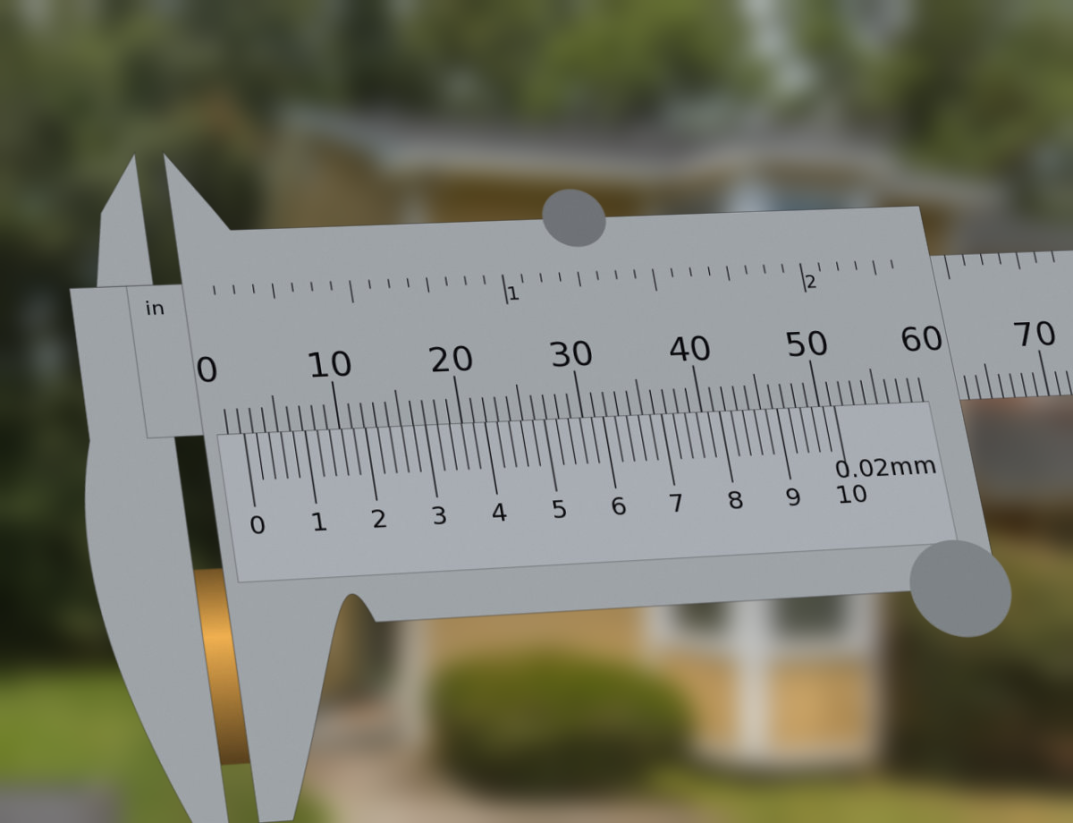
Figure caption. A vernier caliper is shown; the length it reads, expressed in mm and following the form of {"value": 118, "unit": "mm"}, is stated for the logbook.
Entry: {"value": 2.3, "unit": "mm"}
